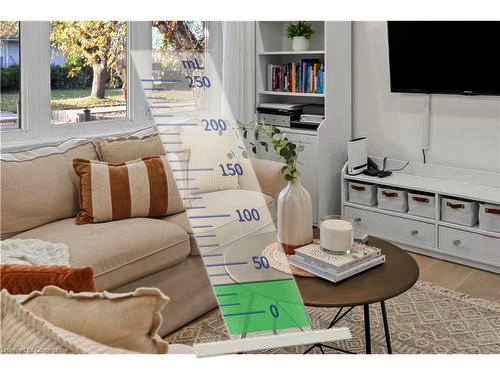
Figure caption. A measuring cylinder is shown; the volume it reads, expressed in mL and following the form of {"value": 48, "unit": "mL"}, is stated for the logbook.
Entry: {"value": 30, "unit": "mL"}
